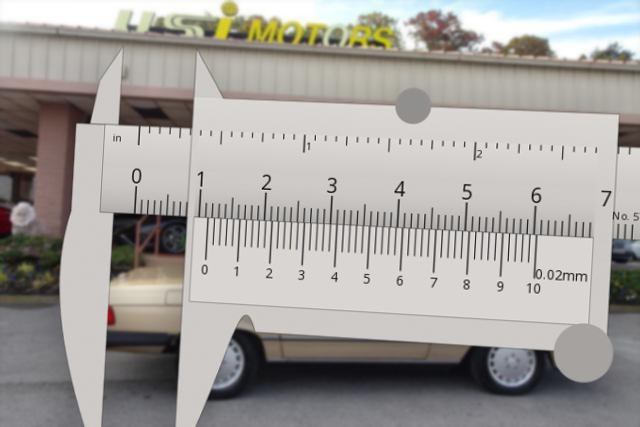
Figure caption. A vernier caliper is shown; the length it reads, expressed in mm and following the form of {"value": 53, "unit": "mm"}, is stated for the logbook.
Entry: {"value": 11.4, "unit": "mm"}
